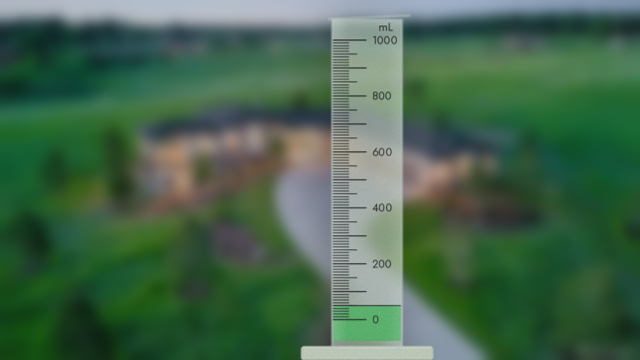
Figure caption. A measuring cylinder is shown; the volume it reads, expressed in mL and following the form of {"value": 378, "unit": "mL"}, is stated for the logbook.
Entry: {"value": 50, "unit": "mL"}
